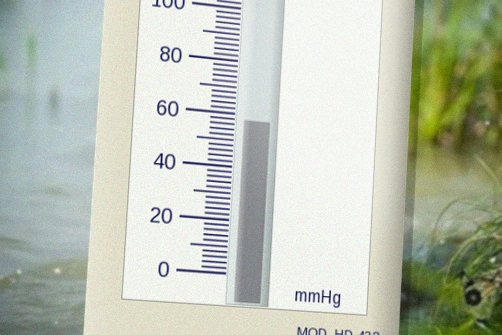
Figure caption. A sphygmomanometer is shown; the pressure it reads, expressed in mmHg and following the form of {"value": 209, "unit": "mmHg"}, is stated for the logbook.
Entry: {"value": 58, "unit": "mmHg"}
